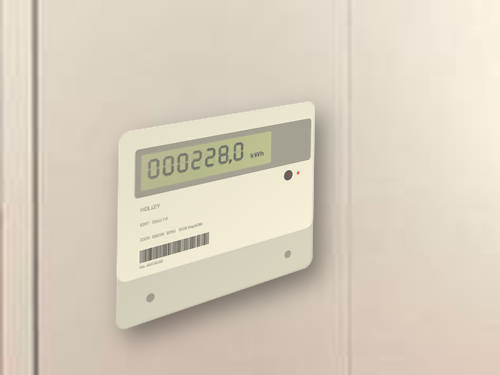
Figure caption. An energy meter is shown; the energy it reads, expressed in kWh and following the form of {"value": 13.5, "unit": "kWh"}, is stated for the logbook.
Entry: {"value": 228.0, "unit": "kWh"}
